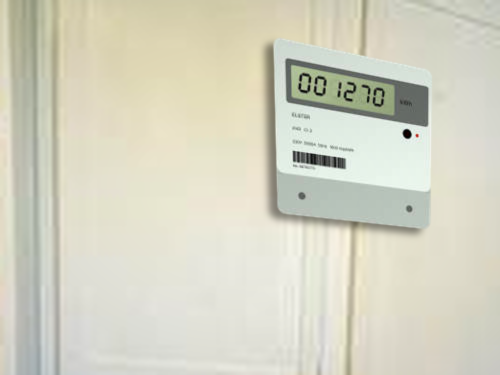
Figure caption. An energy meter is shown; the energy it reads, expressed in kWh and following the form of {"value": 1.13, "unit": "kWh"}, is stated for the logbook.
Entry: {"value": 1270, "unit": "kWh"}
